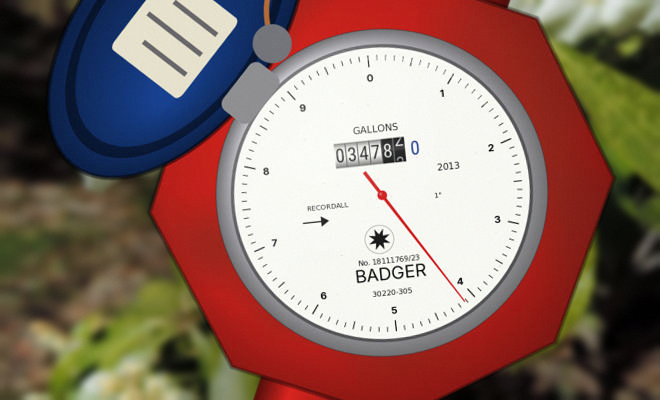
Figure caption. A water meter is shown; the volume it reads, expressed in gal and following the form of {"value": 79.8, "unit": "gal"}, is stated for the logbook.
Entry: {"value": 347824.1, "unit": "gal"}
